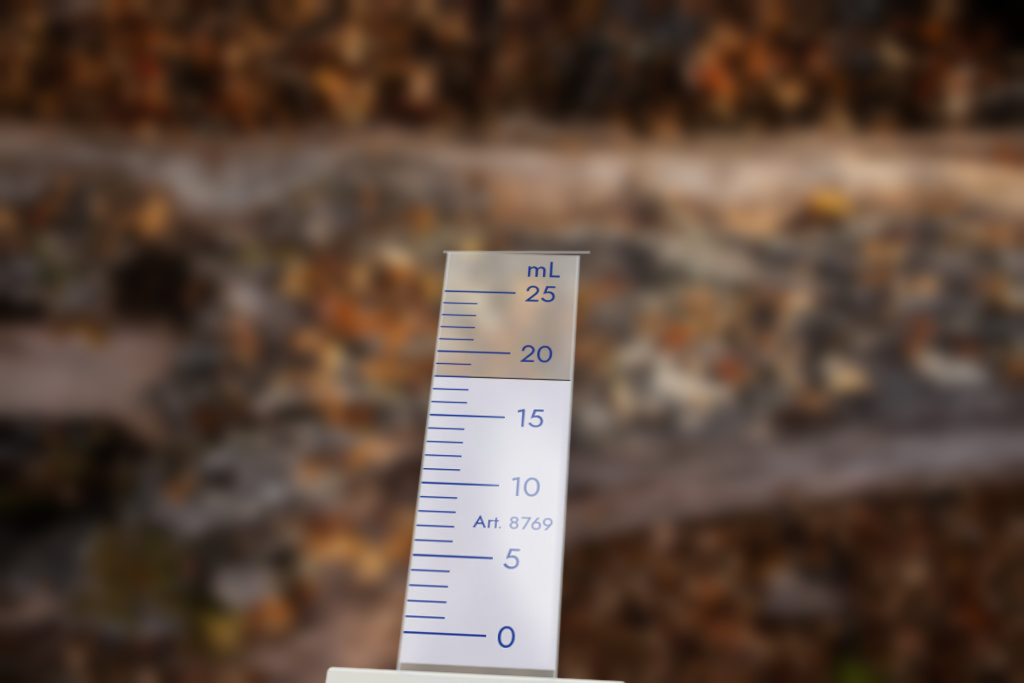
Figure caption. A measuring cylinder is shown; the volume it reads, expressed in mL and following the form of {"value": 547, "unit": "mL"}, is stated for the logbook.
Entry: {"value": 18, "unit": "mL"}
